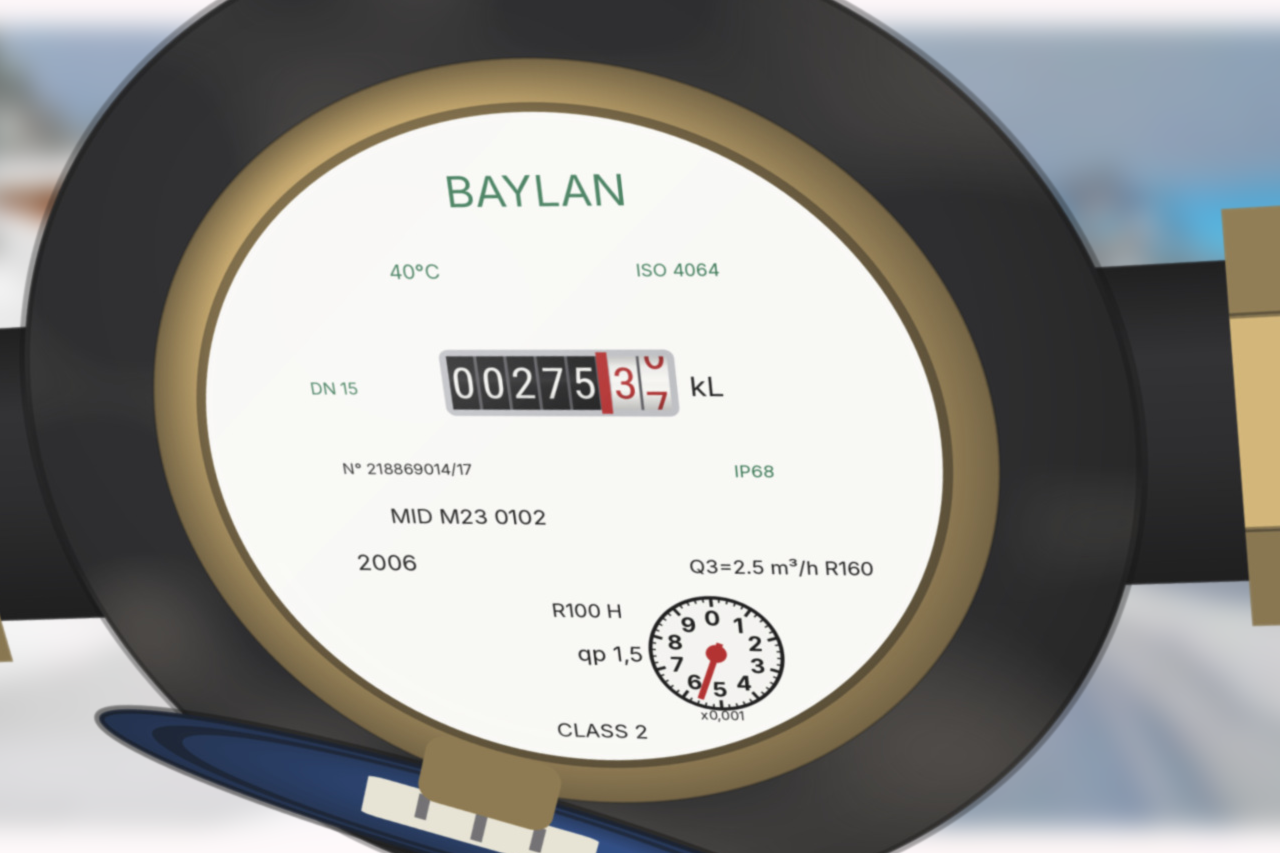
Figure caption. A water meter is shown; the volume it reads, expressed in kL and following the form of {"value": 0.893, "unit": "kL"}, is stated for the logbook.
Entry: {"value": 275.365, "unit": "kL"}
